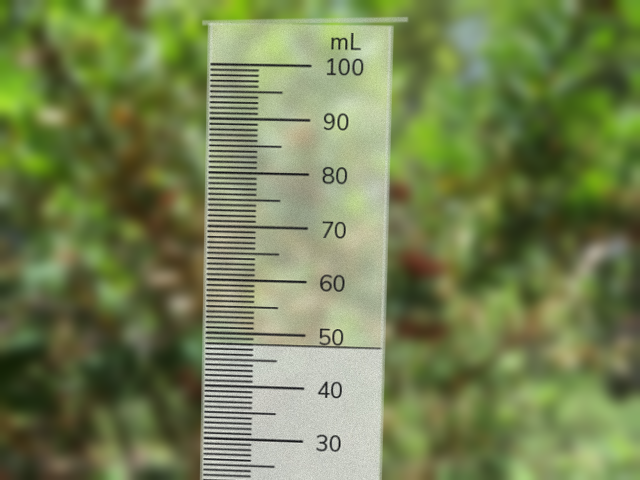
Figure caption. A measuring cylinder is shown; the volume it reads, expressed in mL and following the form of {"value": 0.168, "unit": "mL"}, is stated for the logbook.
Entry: {"value": 48, "unit": "mL"}
